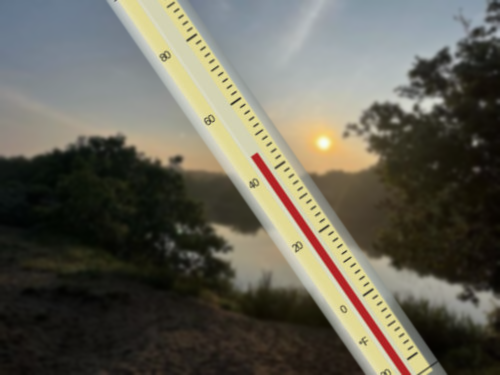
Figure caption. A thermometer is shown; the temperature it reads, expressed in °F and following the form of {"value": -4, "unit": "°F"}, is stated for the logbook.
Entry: {"value": 46, "unit": "°F"}
